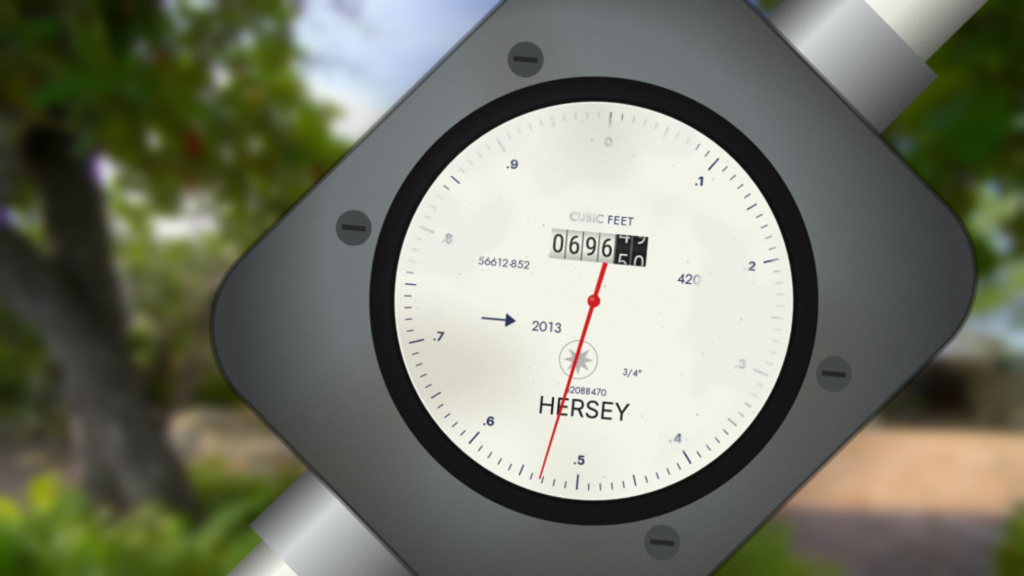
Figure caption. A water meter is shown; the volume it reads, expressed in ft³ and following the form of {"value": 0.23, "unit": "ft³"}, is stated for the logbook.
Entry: {"value": 69649.53, "unit": "ft³"}
